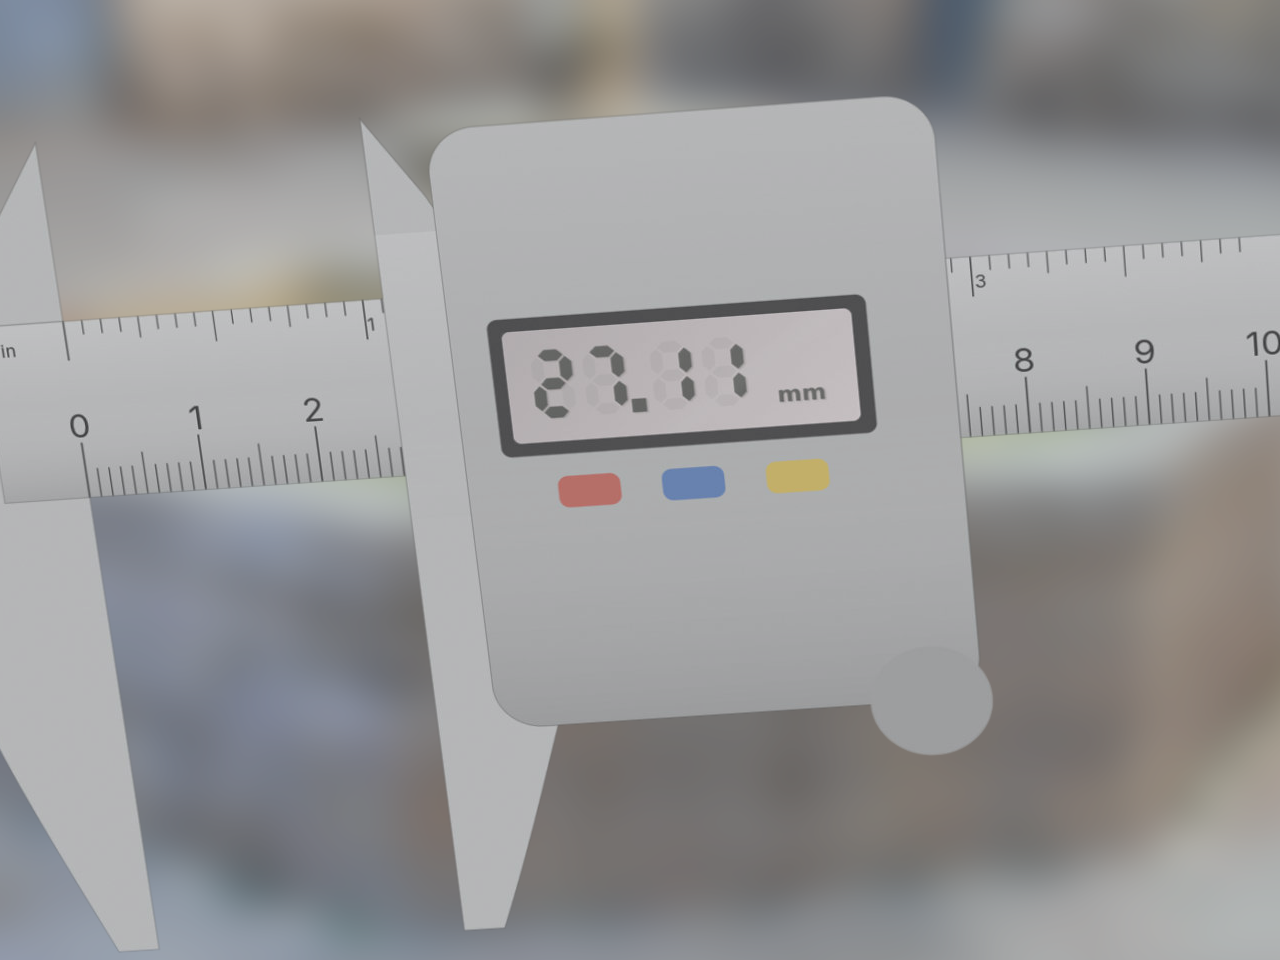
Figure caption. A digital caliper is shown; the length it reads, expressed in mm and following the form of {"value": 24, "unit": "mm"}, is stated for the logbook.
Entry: {"value": 27.11, "unit": "mm"}
